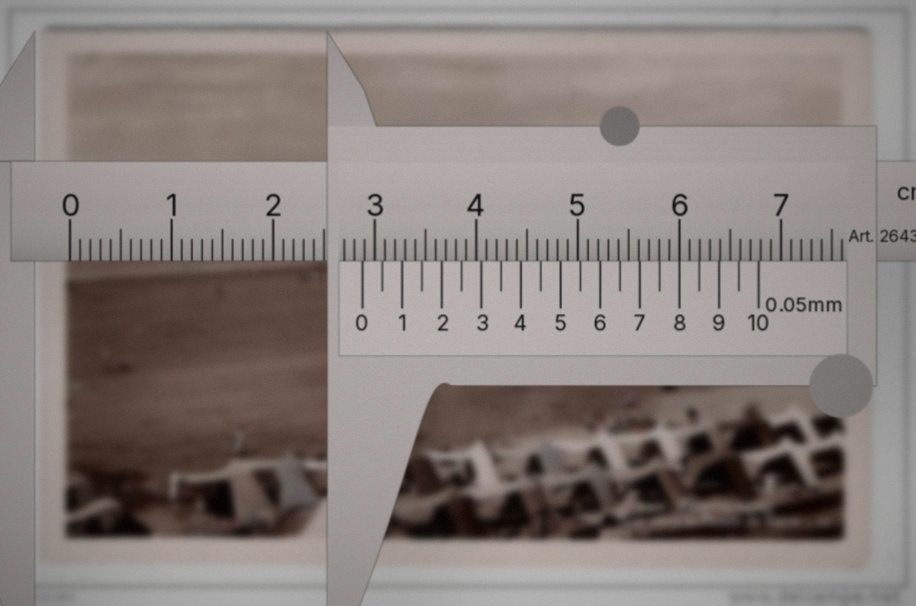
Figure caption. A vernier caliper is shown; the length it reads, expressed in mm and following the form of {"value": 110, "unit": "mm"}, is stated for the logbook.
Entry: {"value": 28.8, "unit": "mm"}
